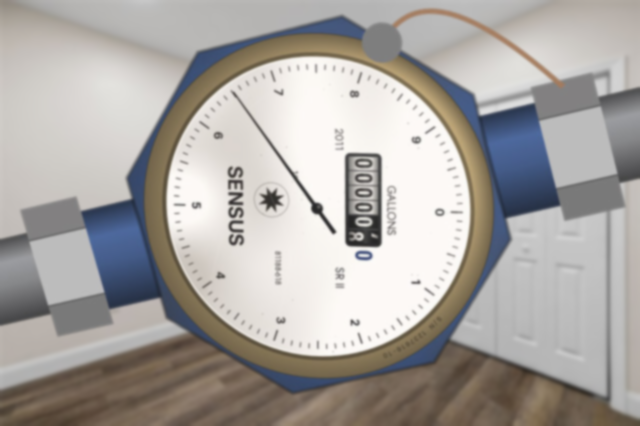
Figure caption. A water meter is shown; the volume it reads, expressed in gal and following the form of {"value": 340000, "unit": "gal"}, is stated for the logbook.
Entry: {"value": 76.5, "unit": "gal"}
